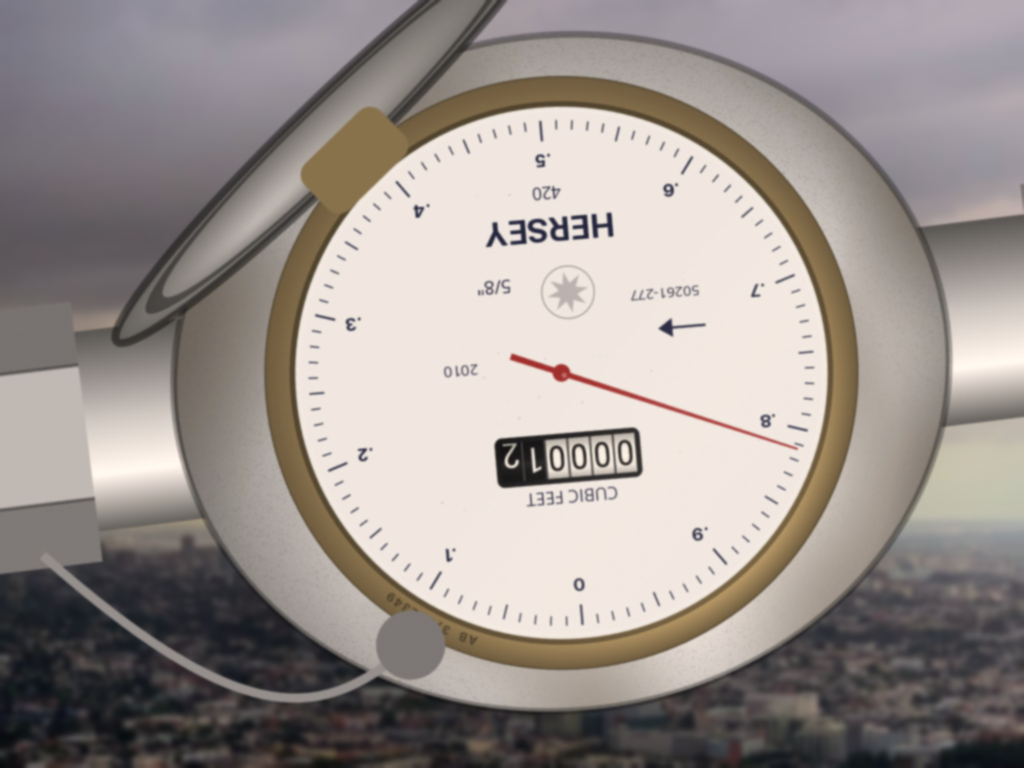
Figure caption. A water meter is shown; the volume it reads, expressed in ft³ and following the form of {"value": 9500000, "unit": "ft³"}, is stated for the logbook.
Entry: {"value": 11.81, "unit": "ft³"}
